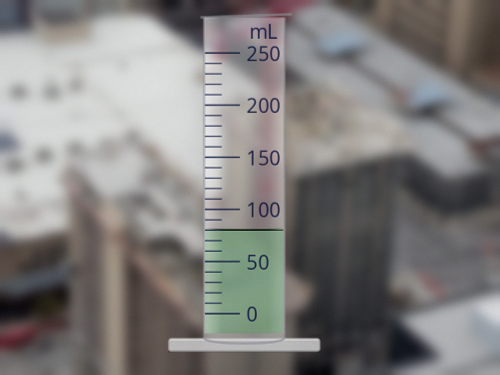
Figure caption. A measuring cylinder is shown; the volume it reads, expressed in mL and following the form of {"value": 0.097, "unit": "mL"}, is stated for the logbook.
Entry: {"value": 80, "unit": "mL"}
